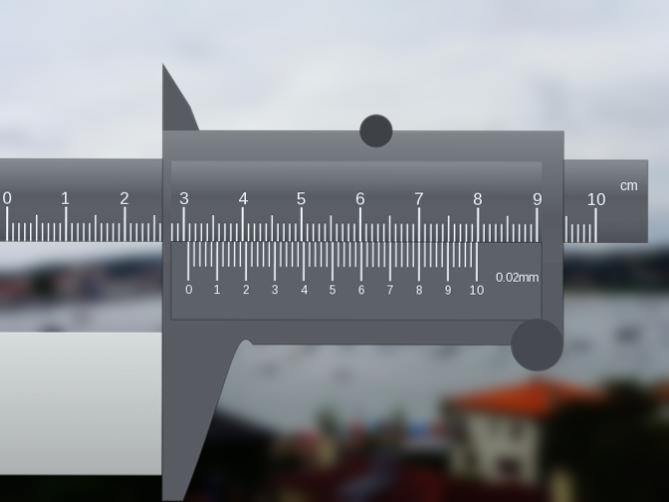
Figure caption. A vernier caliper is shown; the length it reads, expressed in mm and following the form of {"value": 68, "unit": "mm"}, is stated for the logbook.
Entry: {"value": 30.8, "unit": "mm"}
